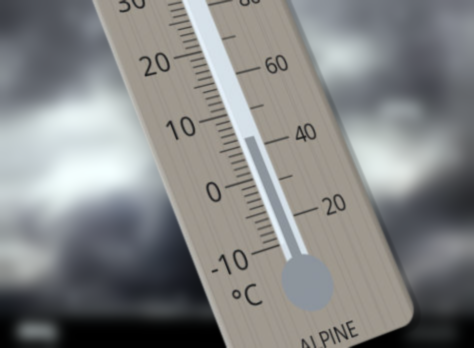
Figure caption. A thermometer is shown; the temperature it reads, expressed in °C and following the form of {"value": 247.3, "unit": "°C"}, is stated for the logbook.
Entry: {"value": 6, "unit": "°C"}
